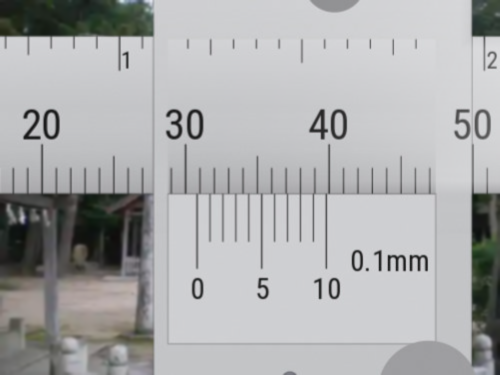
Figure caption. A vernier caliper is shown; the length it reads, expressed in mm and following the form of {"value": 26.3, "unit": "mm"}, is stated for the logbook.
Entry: {"value": 30.8, "unit": "mm"}
